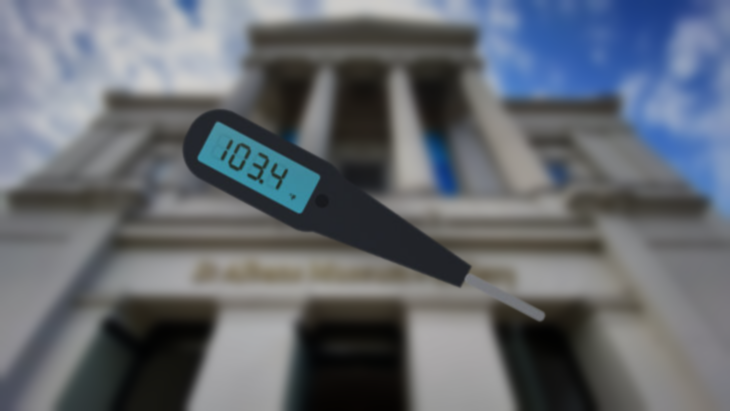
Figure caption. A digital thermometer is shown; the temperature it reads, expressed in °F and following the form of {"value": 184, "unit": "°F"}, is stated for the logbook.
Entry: {"value": 103.4, "unit": "°F"}
